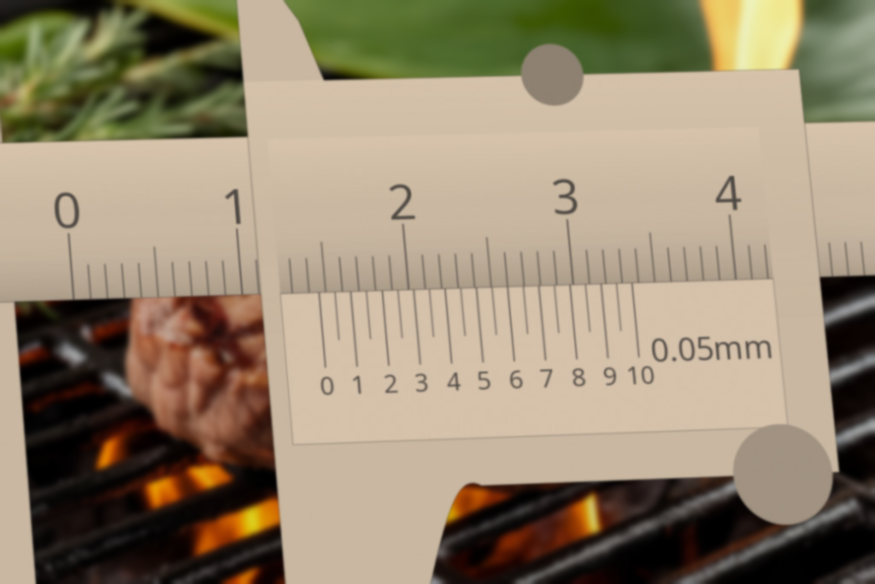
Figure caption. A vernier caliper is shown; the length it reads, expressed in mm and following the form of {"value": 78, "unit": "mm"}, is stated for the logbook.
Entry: {"value": 14.6, "unit": "mm"}
